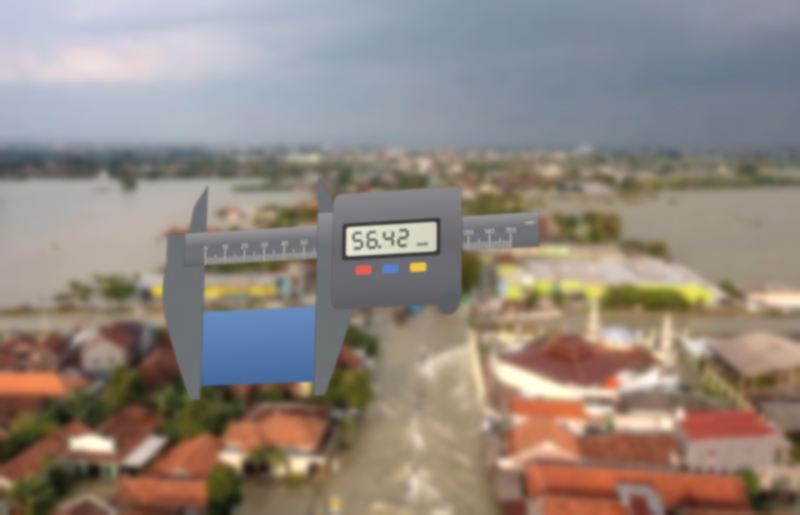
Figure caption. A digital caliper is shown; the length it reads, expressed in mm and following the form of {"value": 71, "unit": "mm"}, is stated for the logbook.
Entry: {"value": 56.42, "unit": "mm"}
